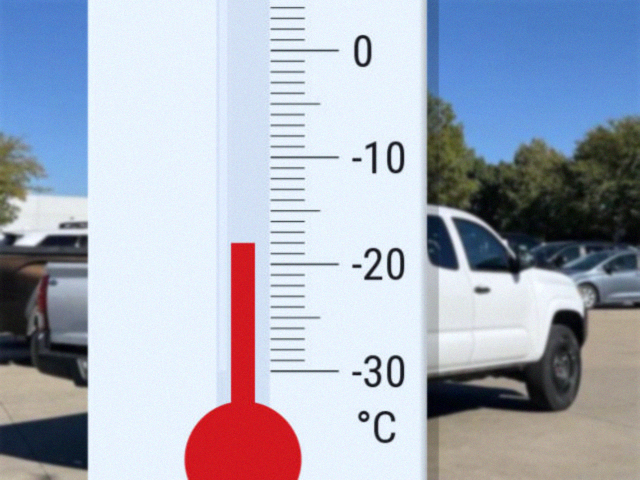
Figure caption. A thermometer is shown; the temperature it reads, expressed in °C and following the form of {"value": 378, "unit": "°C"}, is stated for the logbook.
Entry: {"value": -18, "unit": "°C"}
